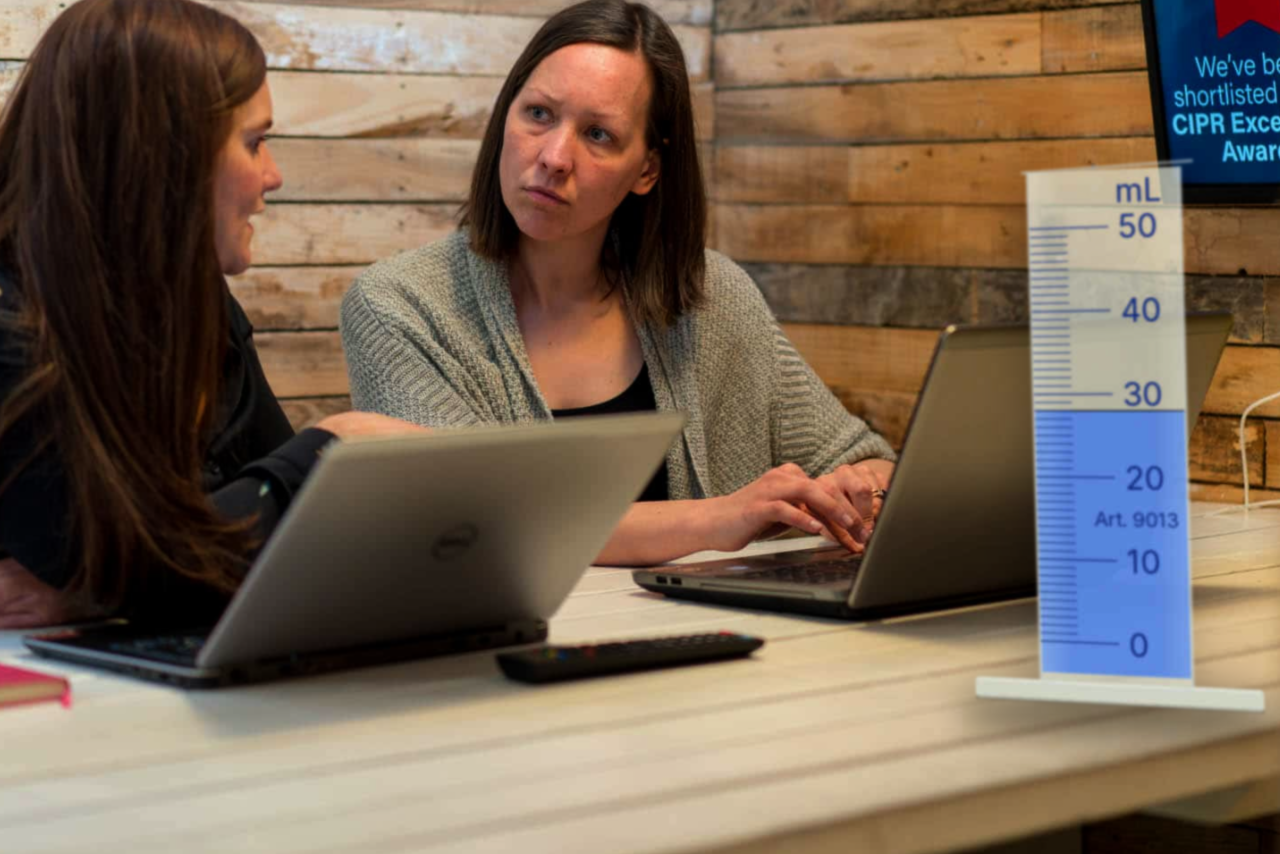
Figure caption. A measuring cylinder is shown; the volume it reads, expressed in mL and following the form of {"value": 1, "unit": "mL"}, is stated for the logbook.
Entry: {"value": 28, "unit": "mL"}
